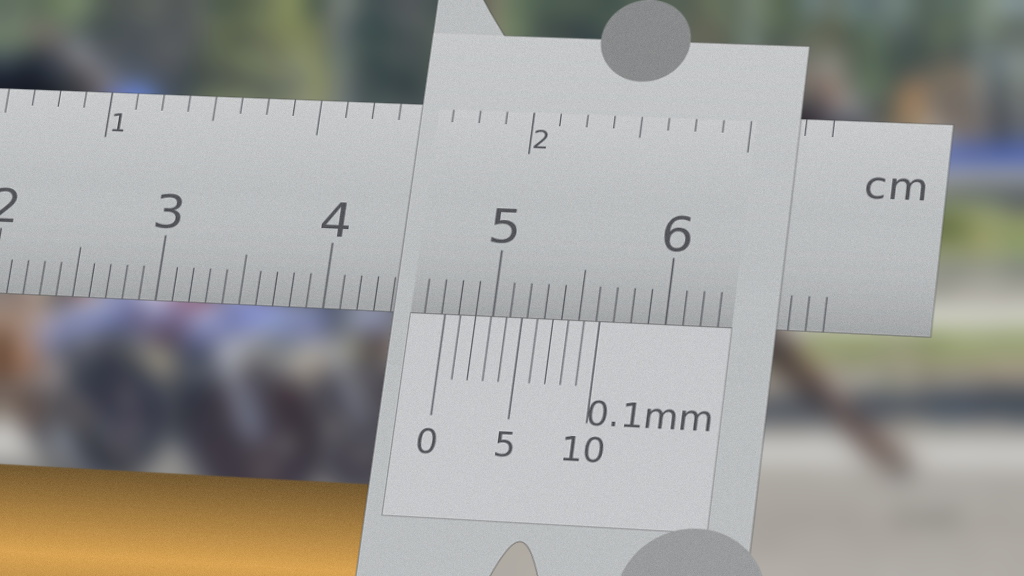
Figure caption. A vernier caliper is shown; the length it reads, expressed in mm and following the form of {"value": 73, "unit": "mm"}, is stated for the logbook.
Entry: {"value": 47.2, "unit": "mm"}
